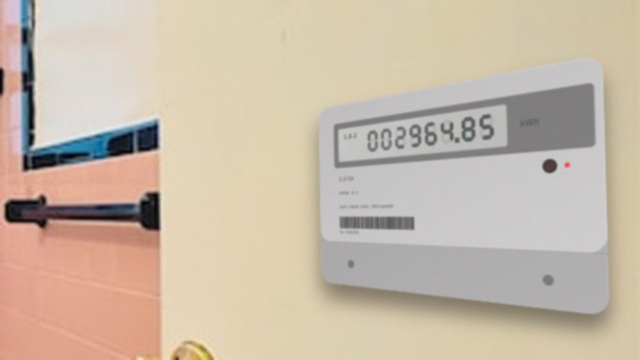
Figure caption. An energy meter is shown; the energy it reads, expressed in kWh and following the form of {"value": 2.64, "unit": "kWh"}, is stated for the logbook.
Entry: {"value": 2964.85, "unit": "kWh"}
